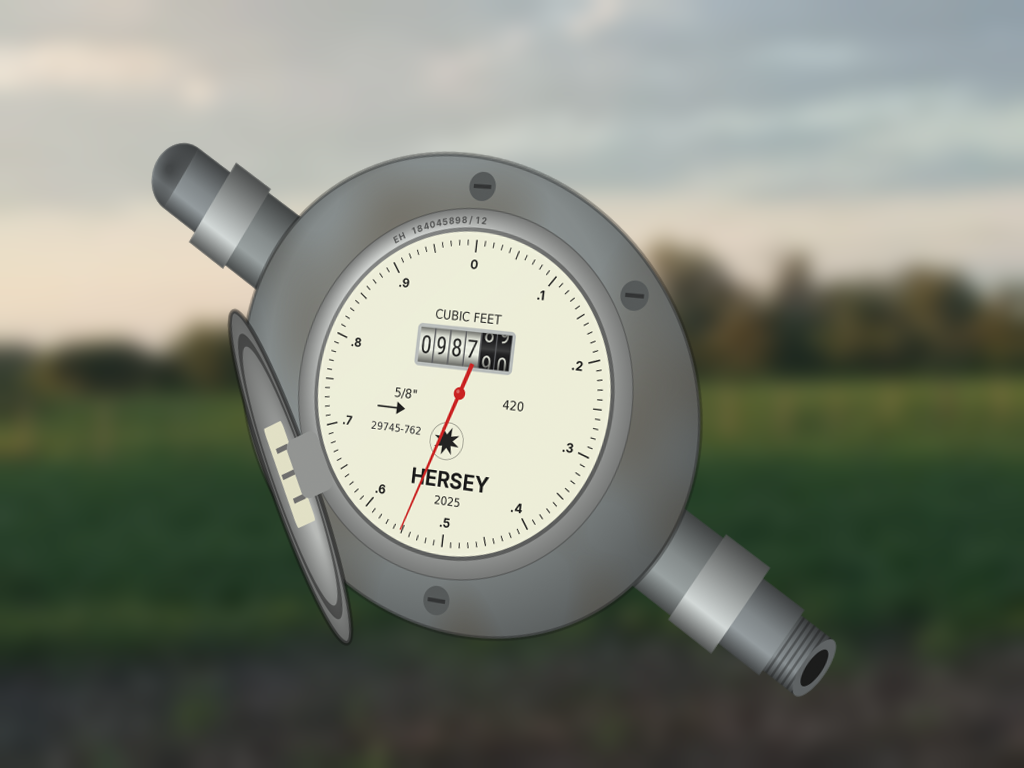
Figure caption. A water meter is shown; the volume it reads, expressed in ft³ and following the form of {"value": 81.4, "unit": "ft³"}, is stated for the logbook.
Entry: {"value": 98789.55, "unit": "ft³"}
